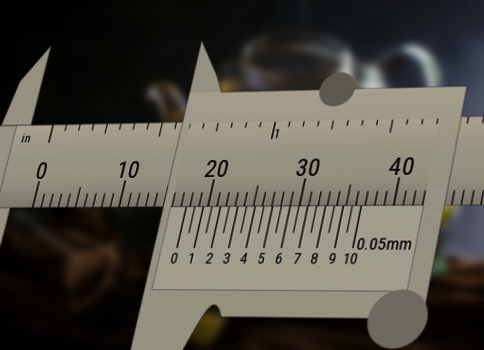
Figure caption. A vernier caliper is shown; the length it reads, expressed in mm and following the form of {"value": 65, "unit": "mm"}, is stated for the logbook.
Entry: {"value": 17.6, "unit": "mm"}
